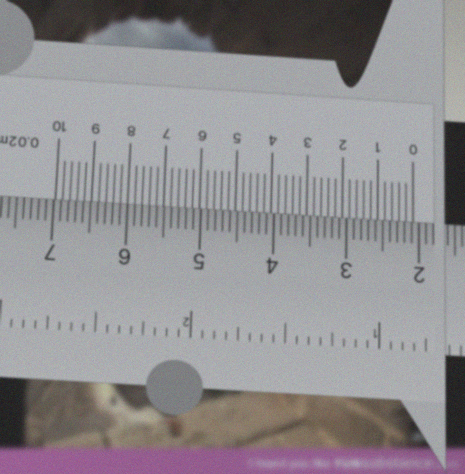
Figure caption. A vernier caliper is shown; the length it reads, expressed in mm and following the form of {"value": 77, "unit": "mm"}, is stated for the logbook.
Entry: {"value": 20.8, "unit": "mm"}
